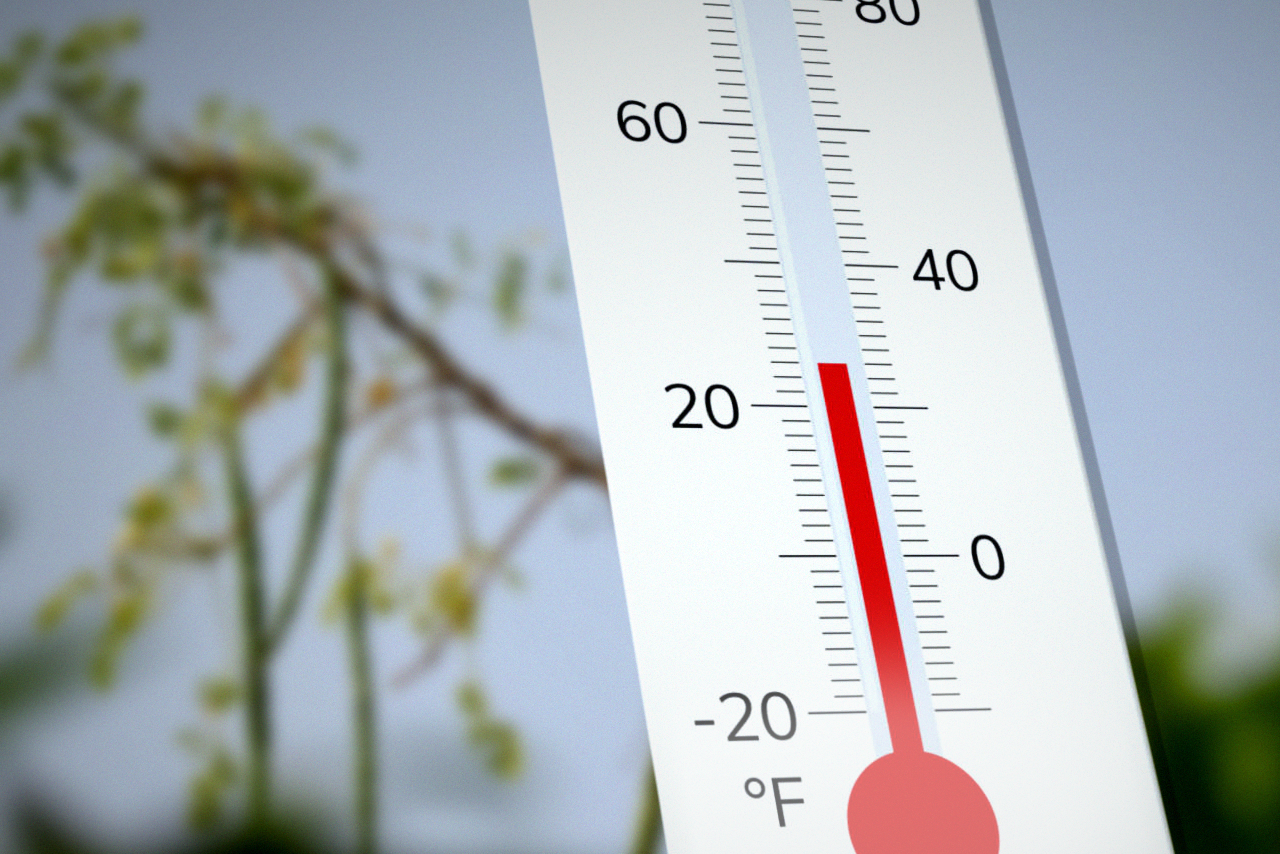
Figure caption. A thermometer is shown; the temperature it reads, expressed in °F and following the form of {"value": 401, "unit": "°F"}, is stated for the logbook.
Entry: {"value": 26, "unit": "°F"}
